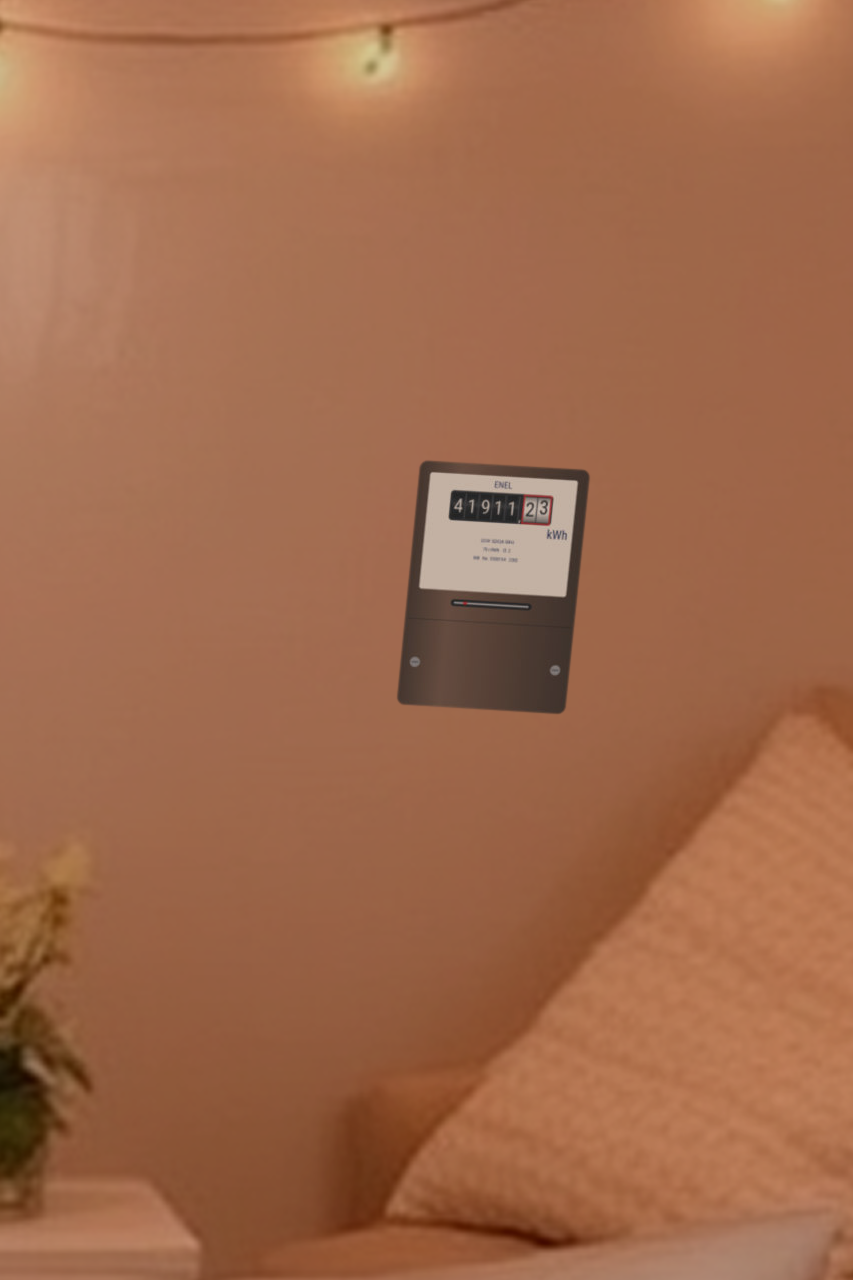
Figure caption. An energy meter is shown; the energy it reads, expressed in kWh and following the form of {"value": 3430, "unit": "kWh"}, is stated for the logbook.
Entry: {"value": 41911.23, "unit": "kWh"}
